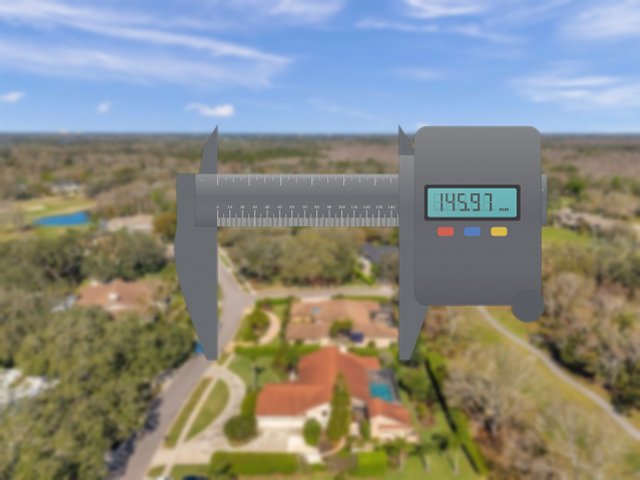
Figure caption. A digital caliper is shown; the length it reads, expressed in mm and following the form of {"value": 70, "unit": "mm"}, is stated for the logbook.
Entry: {"value": 145.97, "unit": "mm"}
